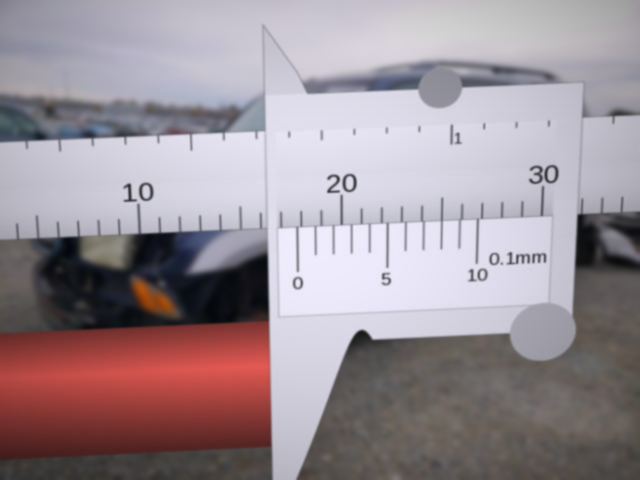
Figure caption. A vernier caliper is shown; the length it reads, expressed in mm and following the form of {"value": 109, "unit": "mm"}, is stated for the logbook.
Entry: {"value": 17.8, "unit": "mm"}
